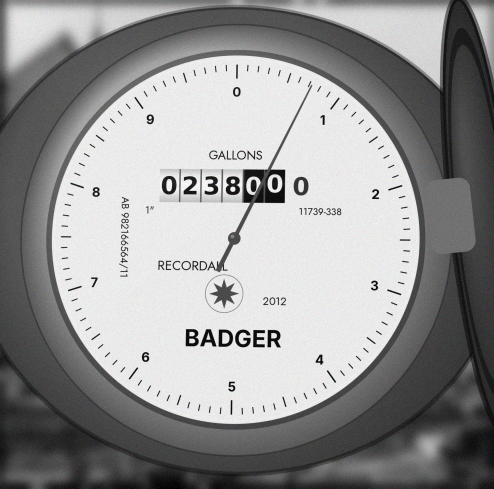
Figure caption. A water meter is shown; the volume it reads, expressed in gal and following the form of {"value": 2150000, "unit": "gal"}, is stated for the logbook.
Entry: {"value": 238000.7, "unit": "gal"}
